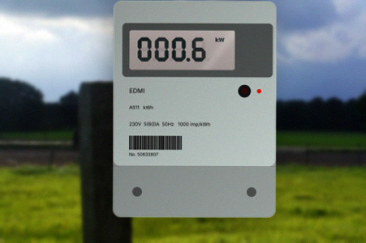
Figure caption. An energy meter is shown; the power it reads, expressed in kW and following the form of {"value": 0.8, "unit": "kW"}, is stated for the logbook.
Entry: {"value": 0.6, "unit": "kW"}
